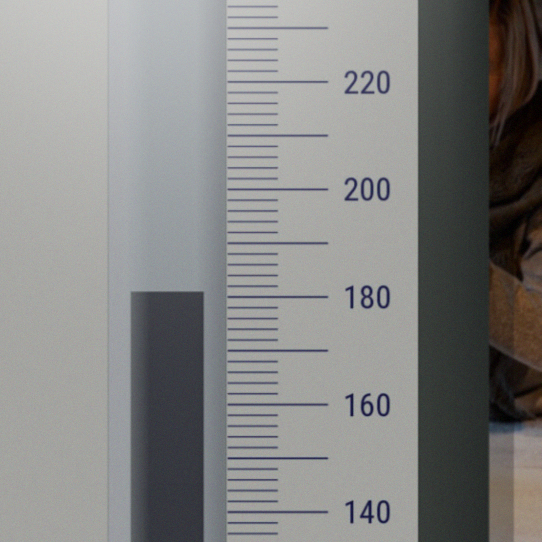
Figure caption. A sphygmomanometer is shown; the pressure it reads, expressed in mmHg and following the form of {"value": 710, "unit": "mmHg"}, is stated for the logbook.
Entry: {"value": 181, "unit": "mmHg"}
